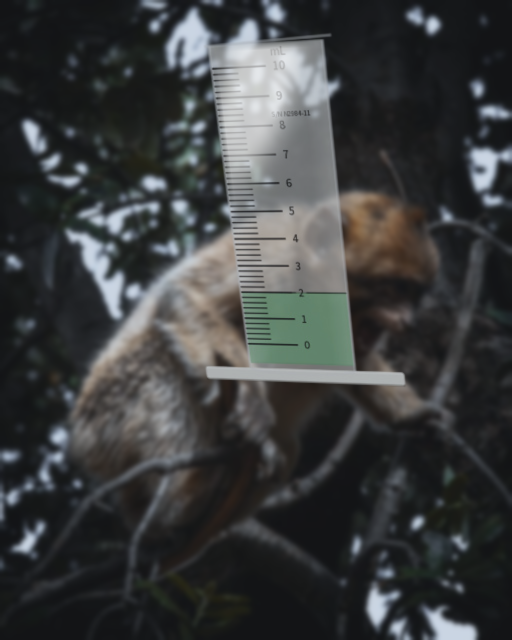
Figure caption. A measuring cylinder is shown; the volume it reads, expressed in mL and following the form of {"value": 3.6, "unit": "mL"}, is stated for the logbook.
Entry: {"value": 2, "unit": "mL"}
